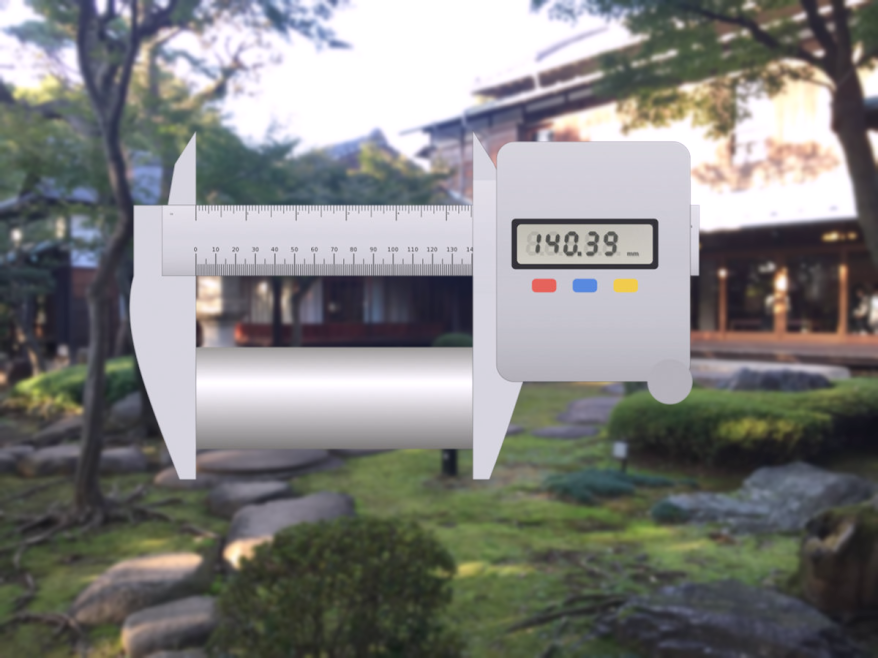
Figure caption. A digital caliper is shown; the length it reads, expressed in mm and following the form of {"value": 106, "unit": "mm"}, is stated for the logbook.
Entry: {"value": 140.39, "unit": "mm"}
